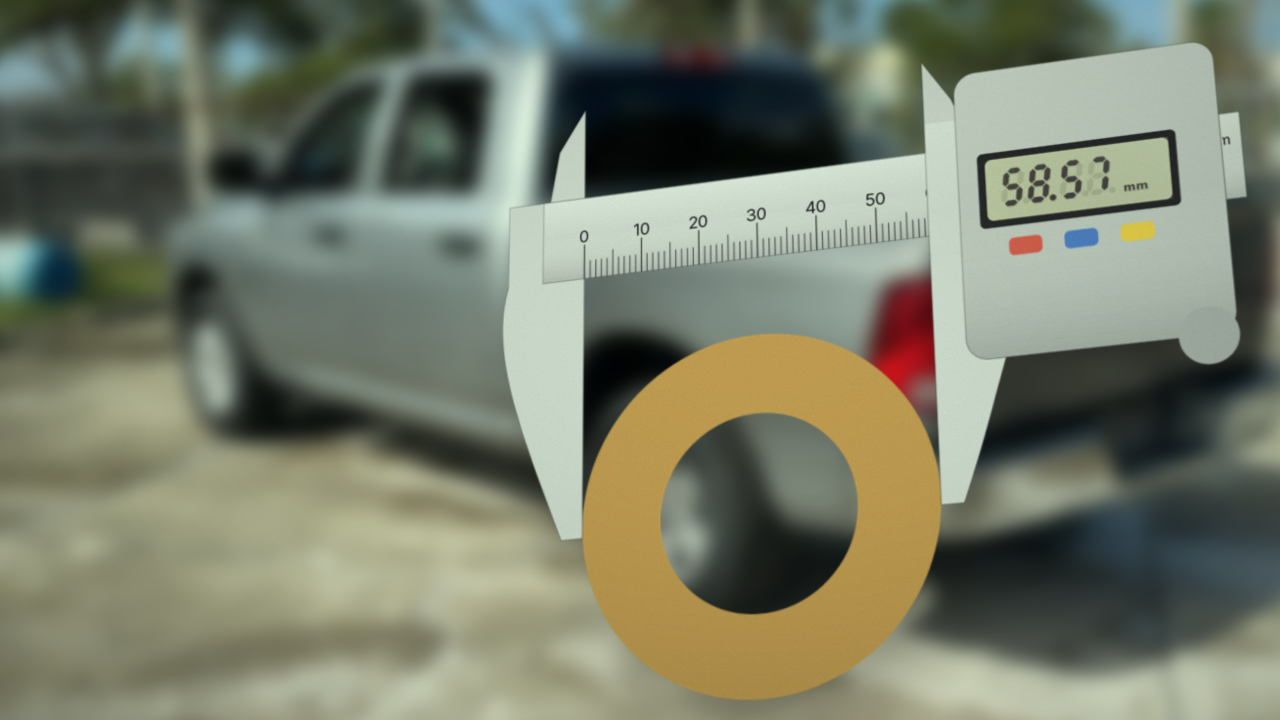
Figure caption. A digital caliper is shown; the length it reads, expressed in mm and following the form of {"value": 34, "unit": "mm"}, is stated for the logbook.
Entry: {"value": 58.57, "unit": "mm"}
